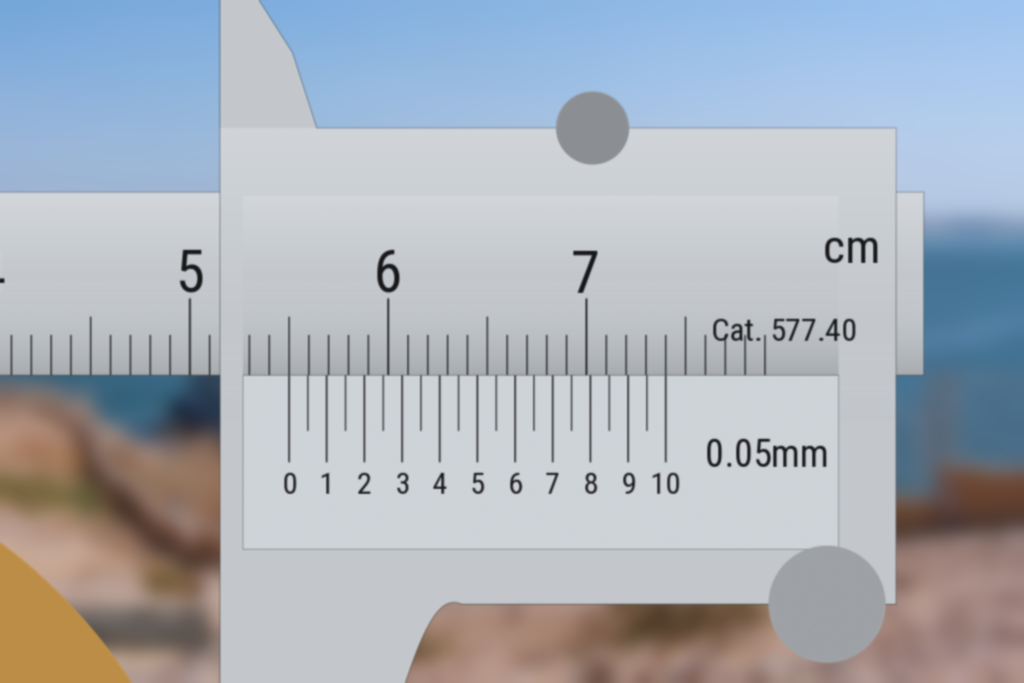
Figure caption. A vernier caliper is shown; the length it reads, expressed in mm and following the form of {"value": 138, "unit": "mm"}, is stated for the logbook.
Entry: {"value": 55.0, "unit": "mm"}
